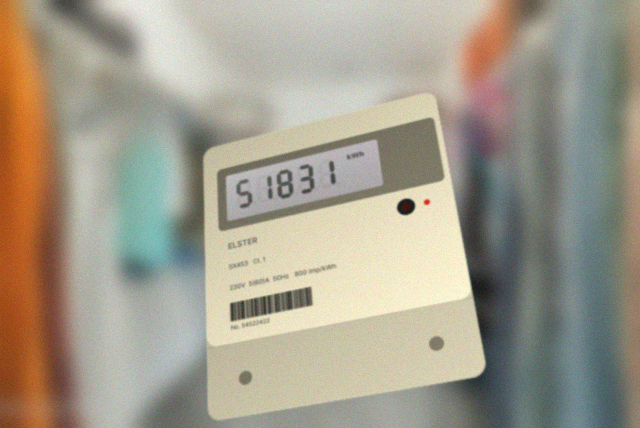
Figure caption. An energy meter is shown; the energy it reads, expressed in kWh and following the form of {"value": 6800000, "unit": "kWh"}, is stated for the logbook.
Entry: {"value": 51831, "unit": "kWh"}
